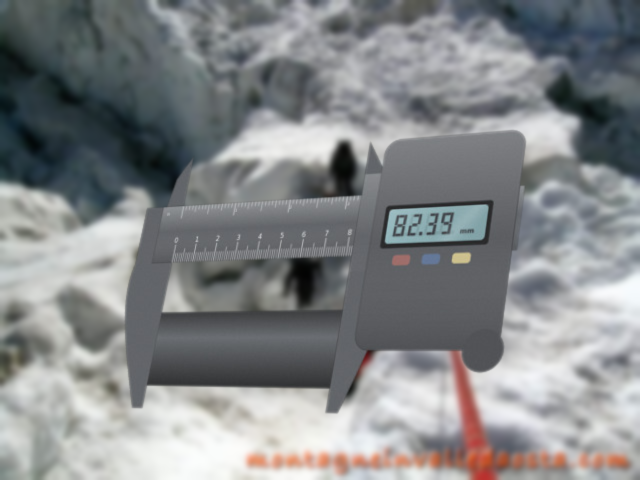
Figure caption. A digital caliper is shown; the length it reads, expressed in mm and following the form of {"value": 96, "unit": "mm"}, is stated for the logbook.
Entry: {"value": 82.39, "unit": "mm"}
